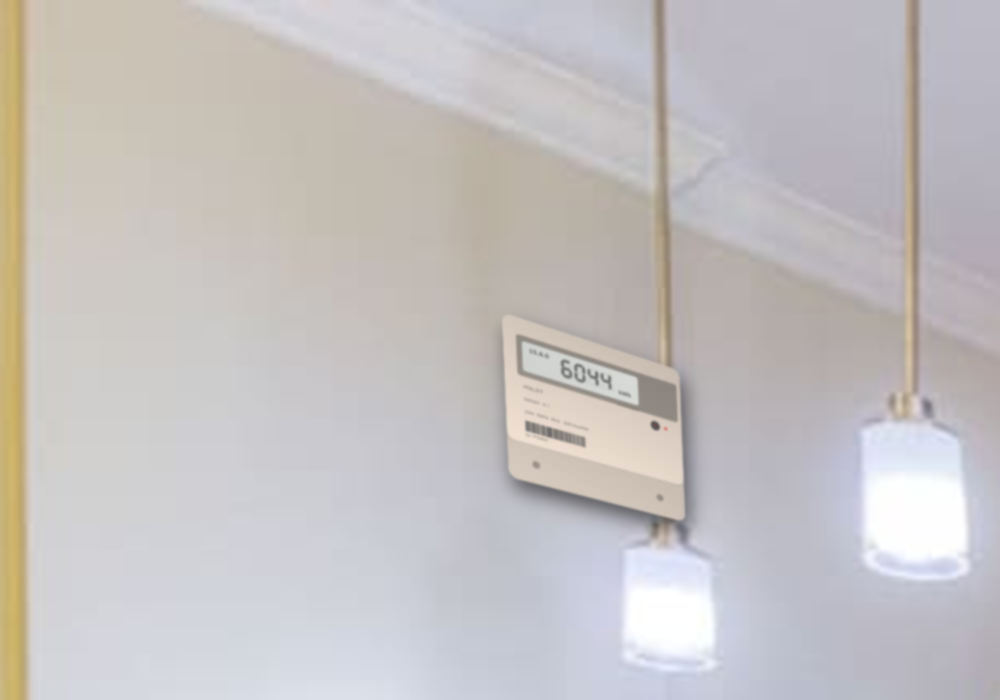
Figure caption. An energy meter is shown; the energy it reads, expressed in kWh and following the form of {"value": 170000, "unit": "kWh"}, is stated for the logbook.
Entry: {"value": 6044, "unit": "kWh"}
